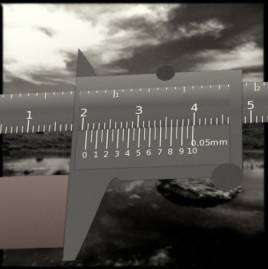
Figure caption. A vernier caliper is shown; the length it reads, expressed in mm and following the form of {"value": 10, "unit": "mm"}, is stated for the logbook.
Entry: {"value": 20.8, "unit": "mm"}
